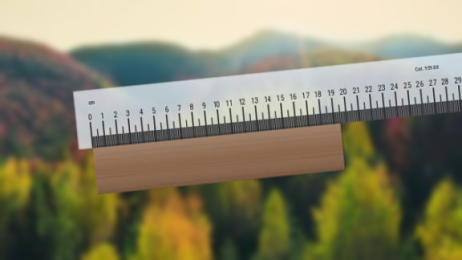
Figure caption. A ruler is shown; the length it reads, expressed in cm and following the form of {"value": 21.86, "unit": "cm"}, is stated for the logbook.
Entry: {"value": 19.5, "unit": "cm"}
